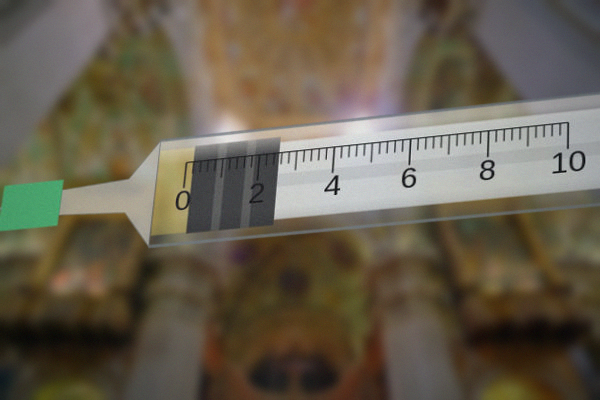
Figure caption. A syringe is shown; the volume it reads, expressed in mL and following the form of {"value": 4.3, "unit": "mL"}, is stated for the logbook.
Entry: {"value": 0.2, "unit": "mL"}
